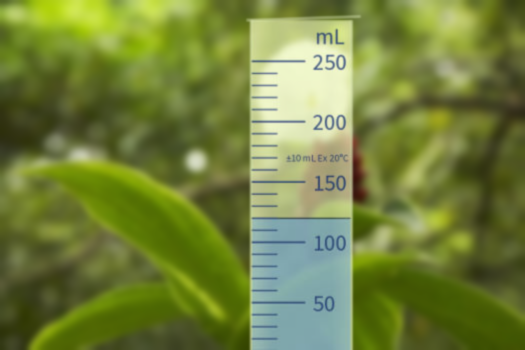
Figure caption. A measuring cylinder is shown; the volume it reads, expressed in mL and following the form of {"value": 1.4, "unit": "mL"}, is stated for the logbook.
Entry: {"value": 120, "unit": "mL"}
